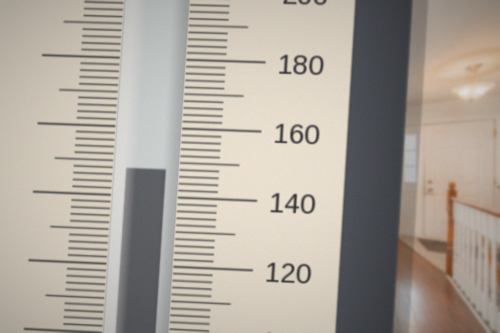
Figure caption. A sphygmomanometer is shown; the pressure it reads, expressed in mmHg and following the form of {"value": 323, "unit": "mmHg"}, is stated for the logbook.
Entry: {"value": 148, "unit": "mmHg"}
